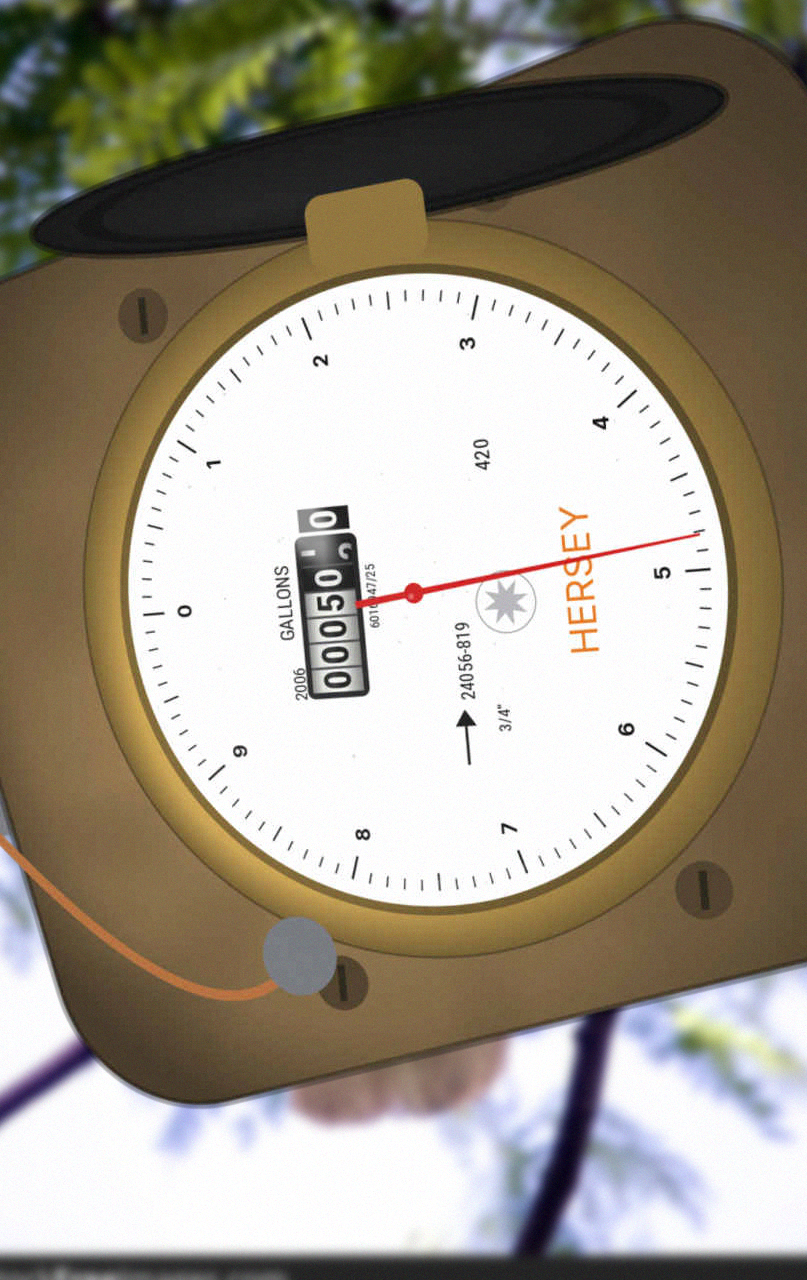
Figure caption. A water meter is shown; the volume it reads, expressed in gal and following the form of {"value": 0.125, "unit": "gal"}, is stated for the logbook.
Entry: {"value": 5014.8, "unit": "gal"}
